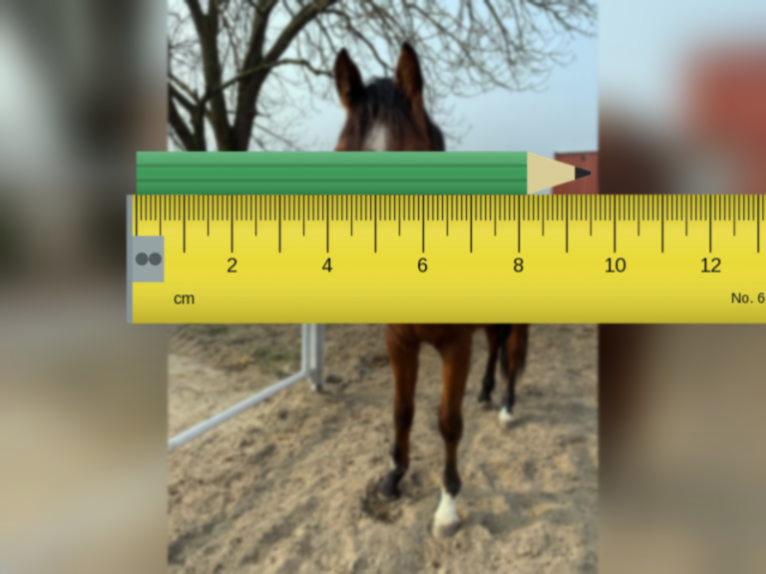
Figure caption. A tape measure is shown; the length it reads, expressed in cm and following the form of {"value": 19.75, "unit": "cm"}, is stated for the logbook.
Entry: {"value": 9.5, "unit": "cm"}
